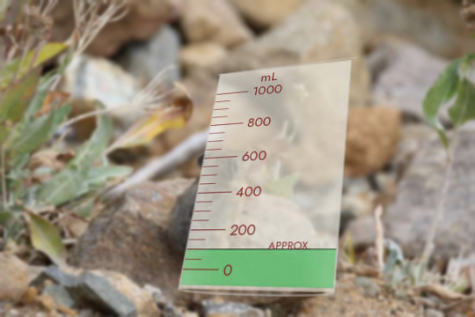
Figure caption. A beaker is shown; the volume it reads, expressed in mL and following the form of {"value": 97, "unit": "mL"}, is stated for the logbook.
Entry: {"value": 100, "unit": "mL"}
